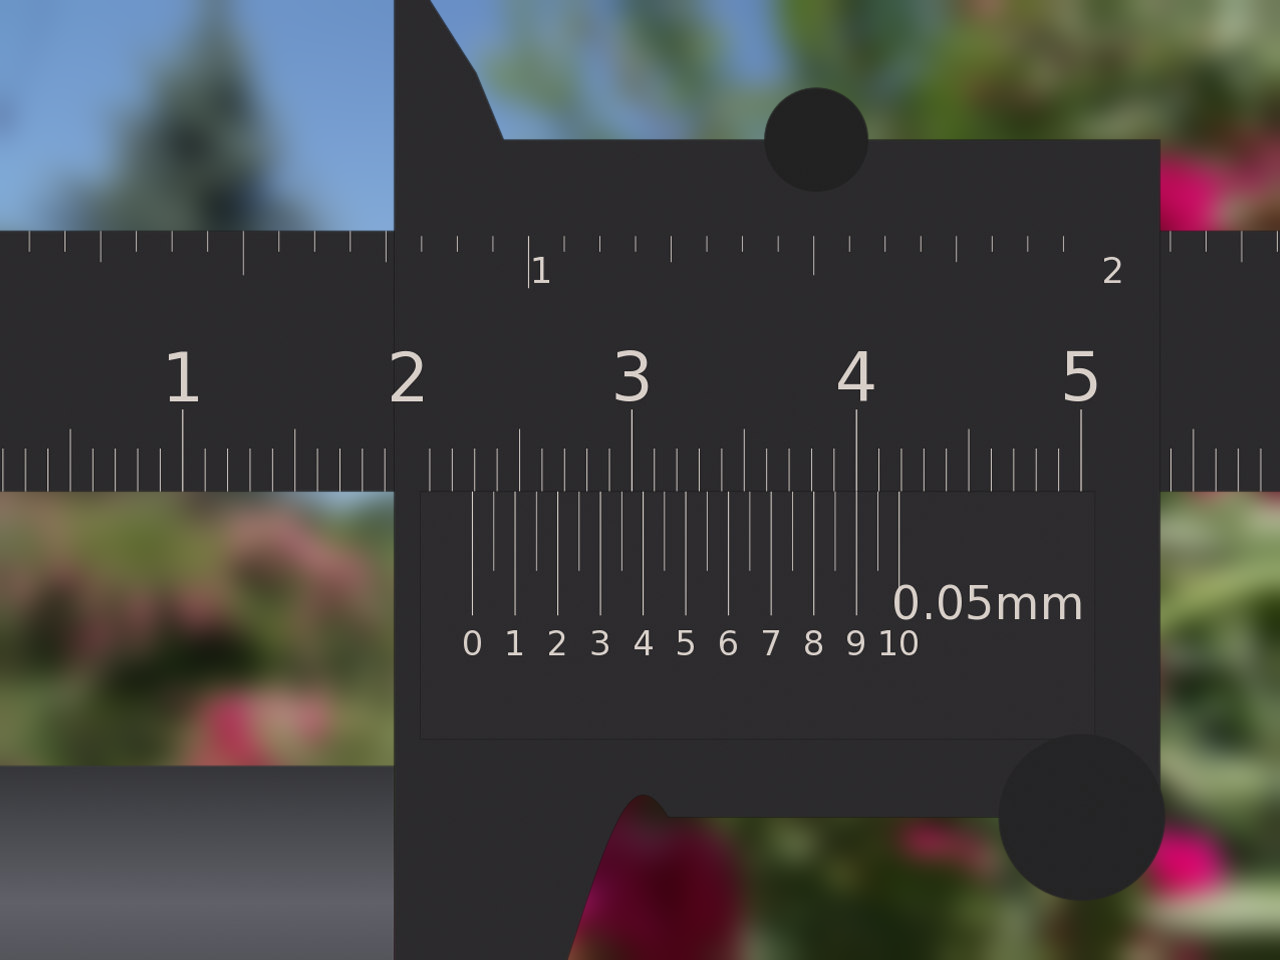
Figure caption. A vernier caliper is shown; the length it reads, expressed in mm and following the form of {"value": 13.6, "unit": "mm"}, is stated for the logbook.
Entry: {"value": 22.9, "unit": "mm"}
